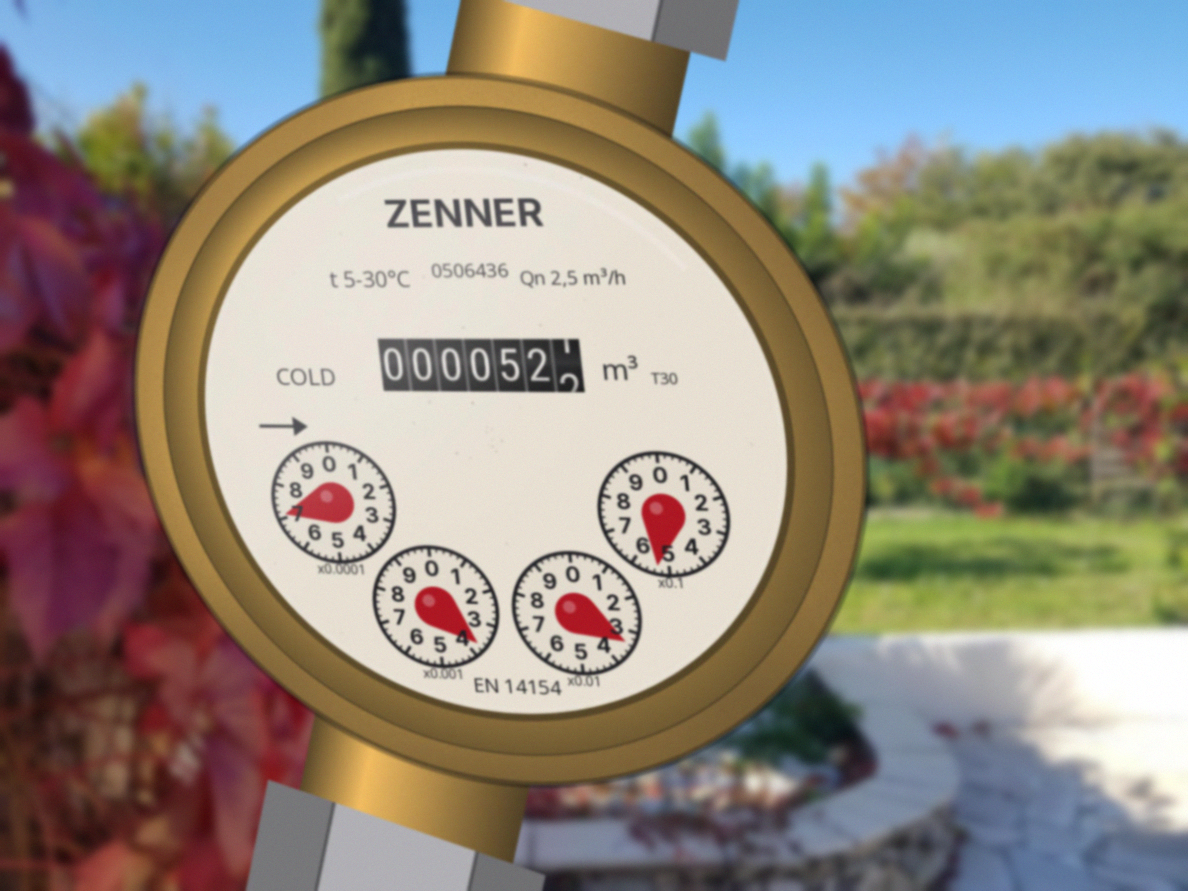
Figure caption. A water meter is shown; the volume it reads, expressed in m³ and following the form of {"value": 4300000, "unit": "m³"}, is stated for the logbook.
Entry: {"value": 521.5337, "unit": "m³"}
